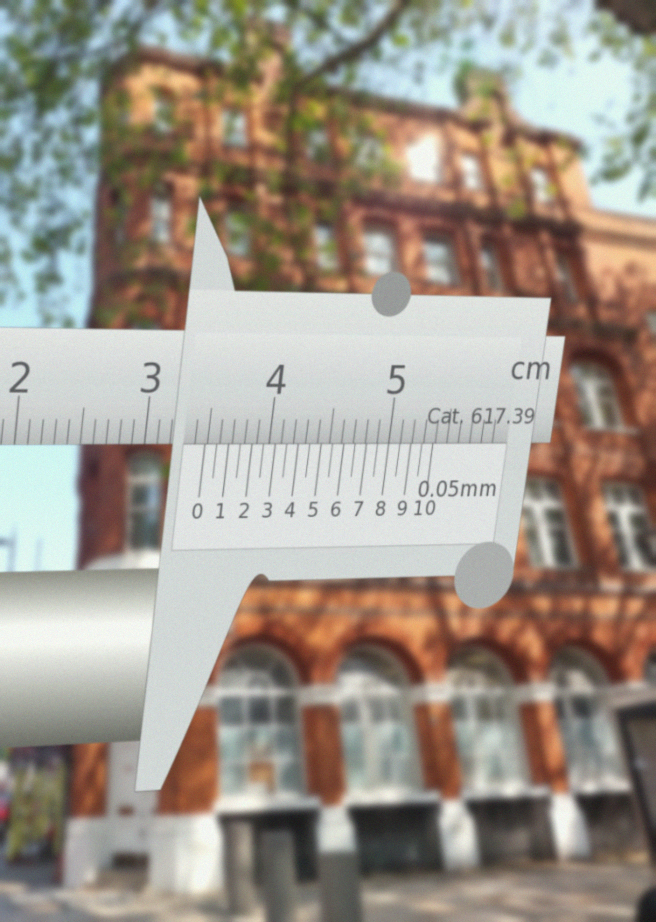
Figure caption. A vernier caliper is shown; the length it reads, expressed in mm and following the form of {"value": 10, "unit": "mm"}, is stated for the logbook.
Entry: {"value": 34.8, "unit": "mm"}
